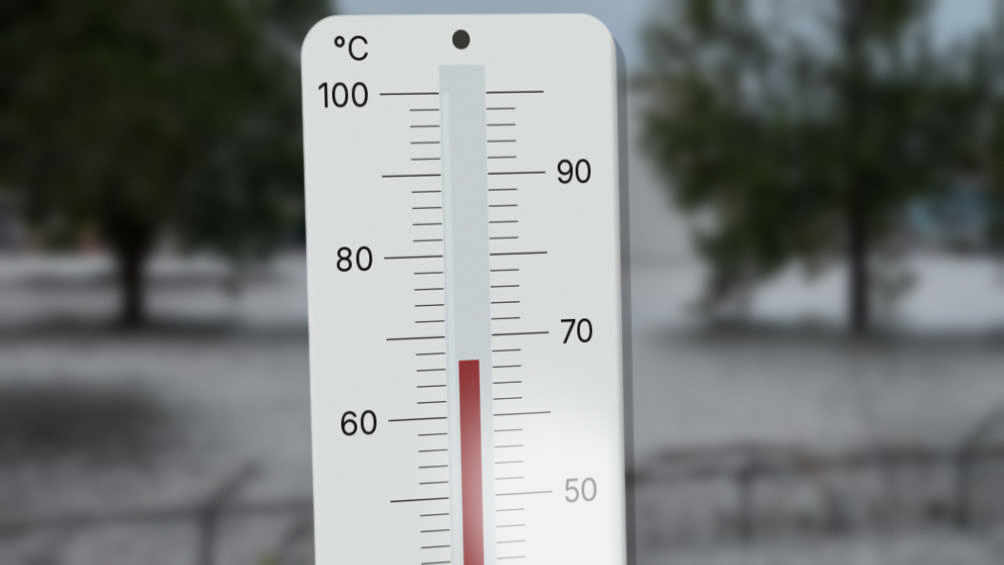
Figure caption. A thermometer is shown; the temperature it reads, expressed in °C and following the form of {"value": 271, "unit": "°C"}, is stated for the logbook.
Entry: {"value": 67, "unit": "°C"}
